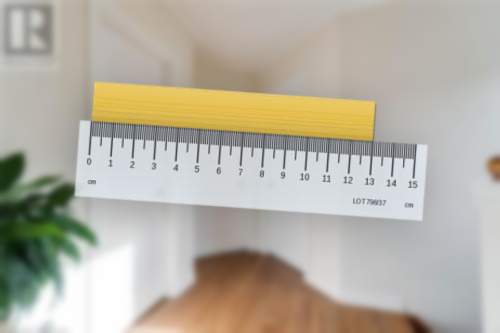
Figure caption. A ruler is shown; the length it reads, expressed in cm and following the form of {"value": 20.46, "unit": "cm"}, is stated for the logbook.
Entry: {"value": 13, "unit": "cm"}
